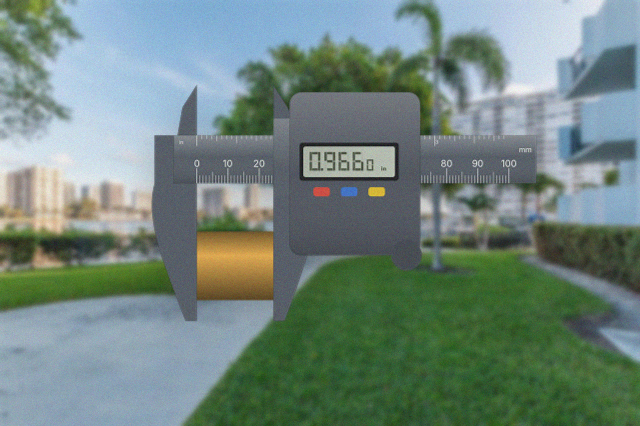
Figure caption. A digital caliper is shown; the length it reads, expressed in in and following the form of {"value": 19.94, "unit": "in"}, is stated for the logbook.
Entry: {"value": 0.9660, "unit": "in"}
